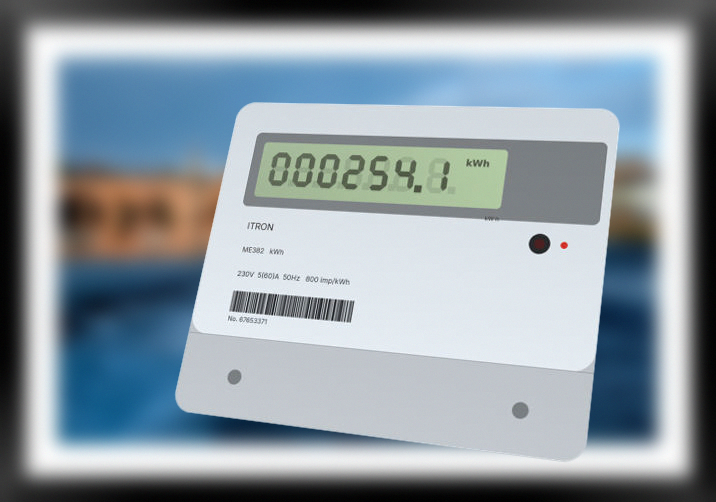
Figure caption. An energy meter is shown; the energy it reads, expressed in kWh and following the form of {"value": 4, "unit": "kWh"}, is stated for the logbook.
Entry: {"value": 254.1, "unit": "kWh"}
